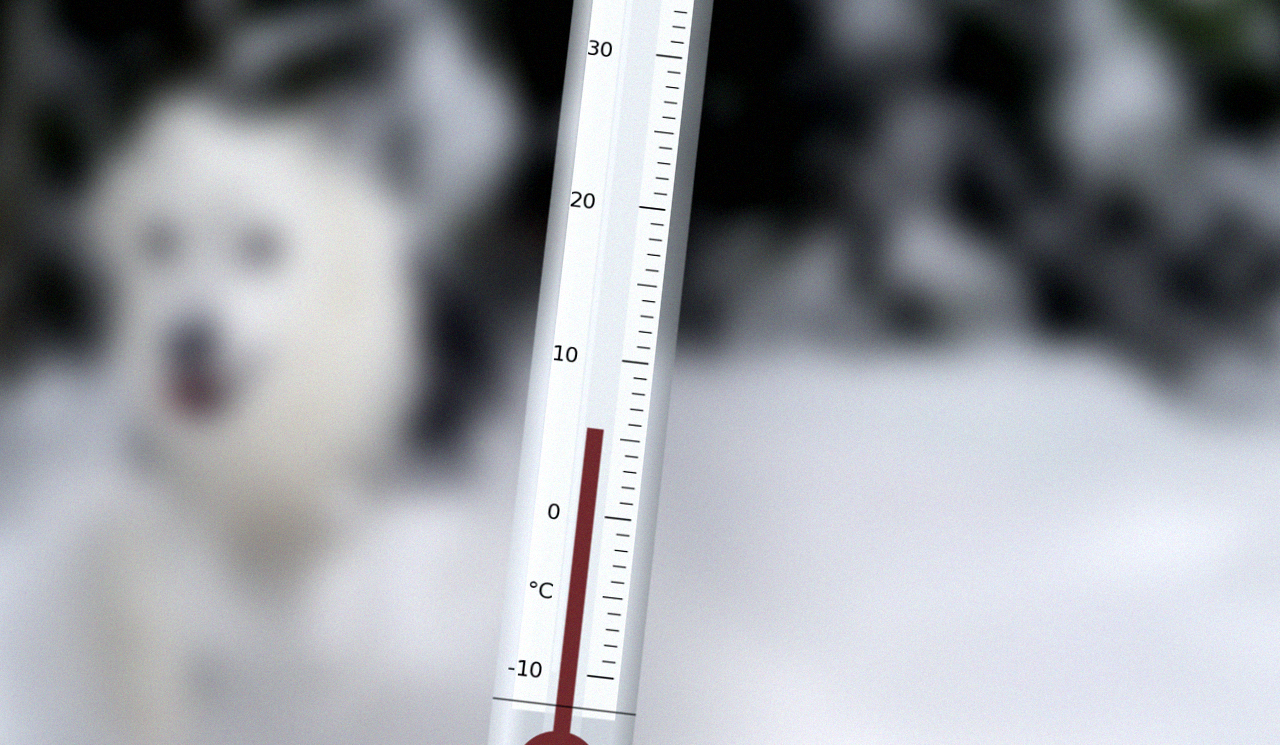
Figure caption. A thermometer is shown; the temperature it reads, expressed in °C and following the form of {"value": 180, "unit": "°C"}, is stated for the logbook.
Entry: {"value": 5.5, "unit": "°C"}
